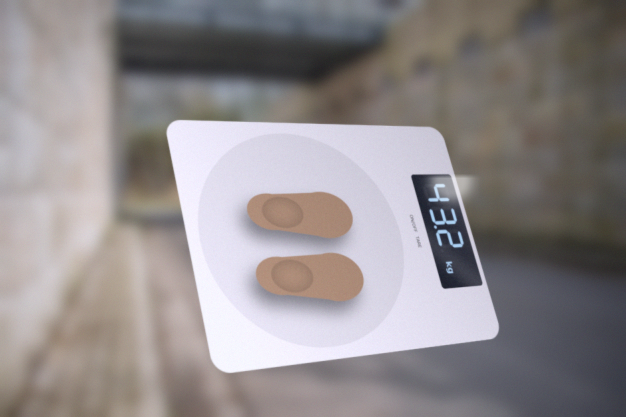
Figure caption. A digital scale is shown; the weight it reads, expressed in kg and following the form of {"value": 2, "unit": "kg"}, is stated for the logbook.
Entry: {"value": 43.2, "unit": "kg"}
